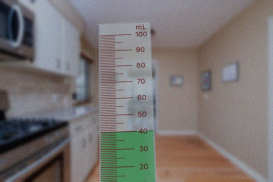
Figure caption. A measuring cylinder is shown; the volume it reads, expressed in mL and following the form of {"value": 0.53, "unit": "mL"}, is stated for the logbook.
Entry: {"value": 40, "unit": "mL"}
